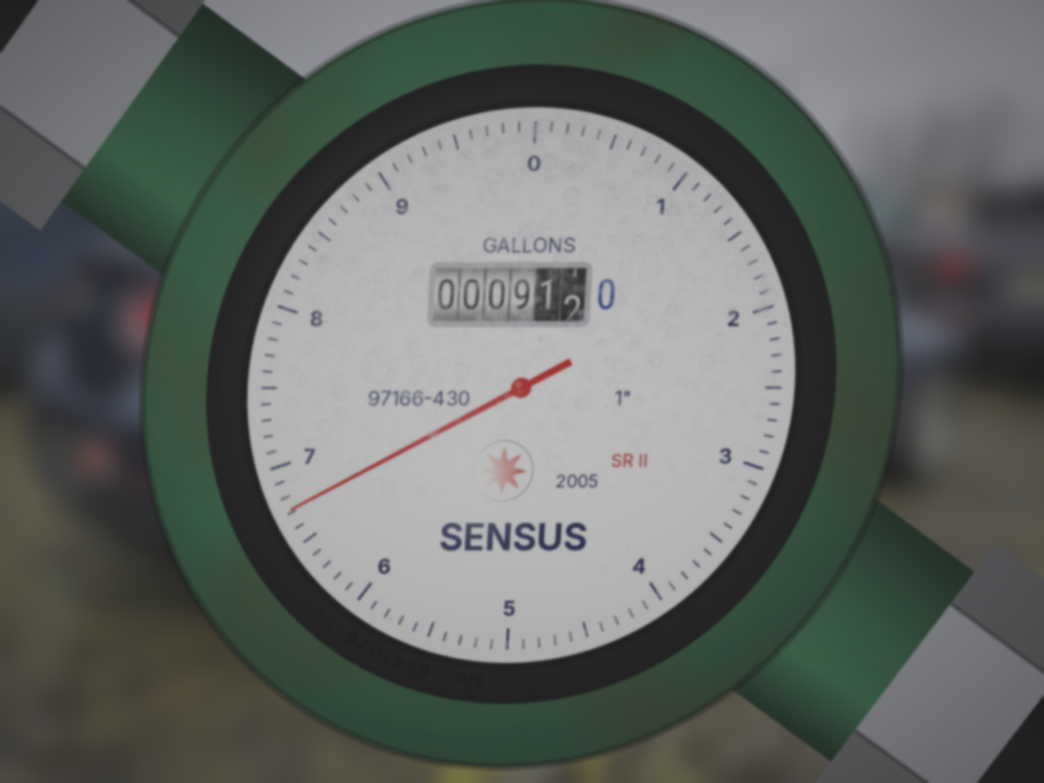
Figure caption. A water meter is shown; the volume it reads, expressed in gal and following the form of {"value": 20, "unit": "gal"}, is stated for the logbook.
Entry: {"value": 9116.7, "unit": "gal"}
